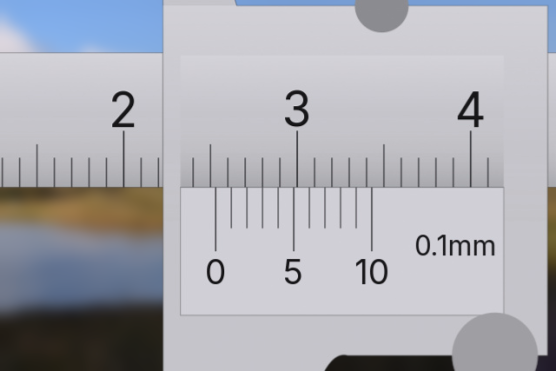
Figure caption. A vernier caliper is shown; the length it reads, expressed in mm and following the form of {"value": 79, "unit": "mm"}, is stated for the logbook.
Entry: {"value": 25.3, "unit": "mm"}
